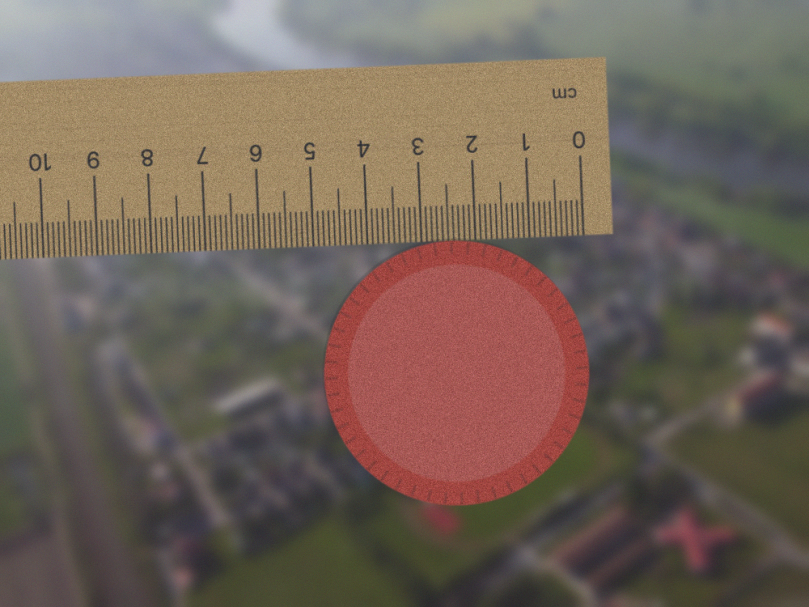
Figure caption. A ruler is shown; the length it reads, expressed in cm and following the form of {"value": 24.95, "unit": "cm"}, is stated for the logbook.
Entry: {"value": 4.9, "unit": "cm"}
